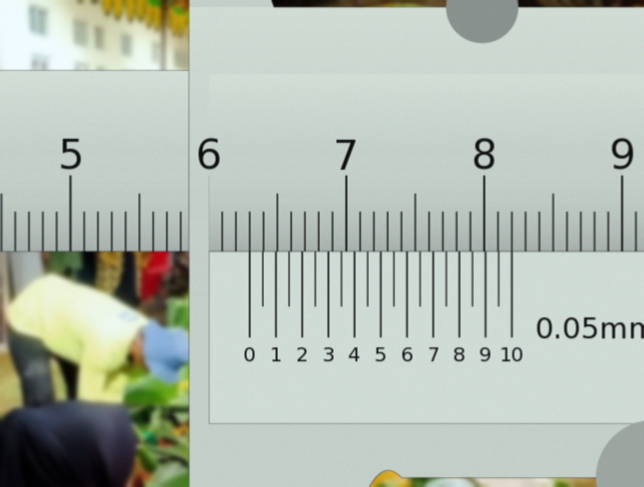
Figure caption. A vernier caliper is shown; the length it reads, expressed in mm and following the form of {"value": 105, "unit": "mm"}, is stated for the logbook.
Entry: {"value": 63.0, "unit": "mm"}
